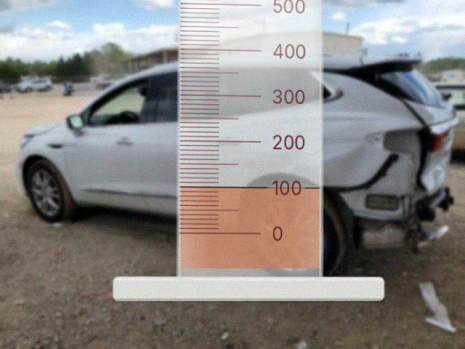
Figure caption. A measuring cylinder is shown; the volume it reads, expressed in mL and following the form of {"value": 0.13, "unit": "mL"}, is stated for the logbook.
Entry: {"value": 100, "unit": "mL"}
